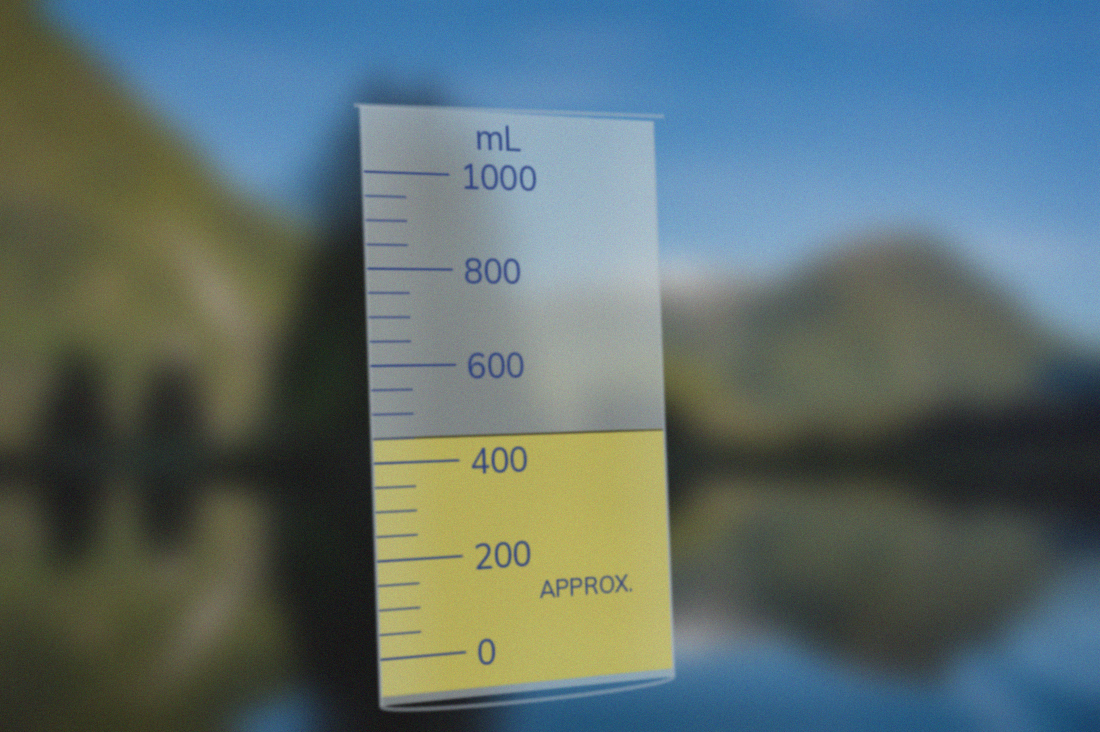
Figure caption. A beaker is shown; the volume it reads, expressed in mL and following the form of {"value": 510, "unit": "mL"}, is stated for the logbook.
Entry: {"value": 450, "unit": "mL"}
